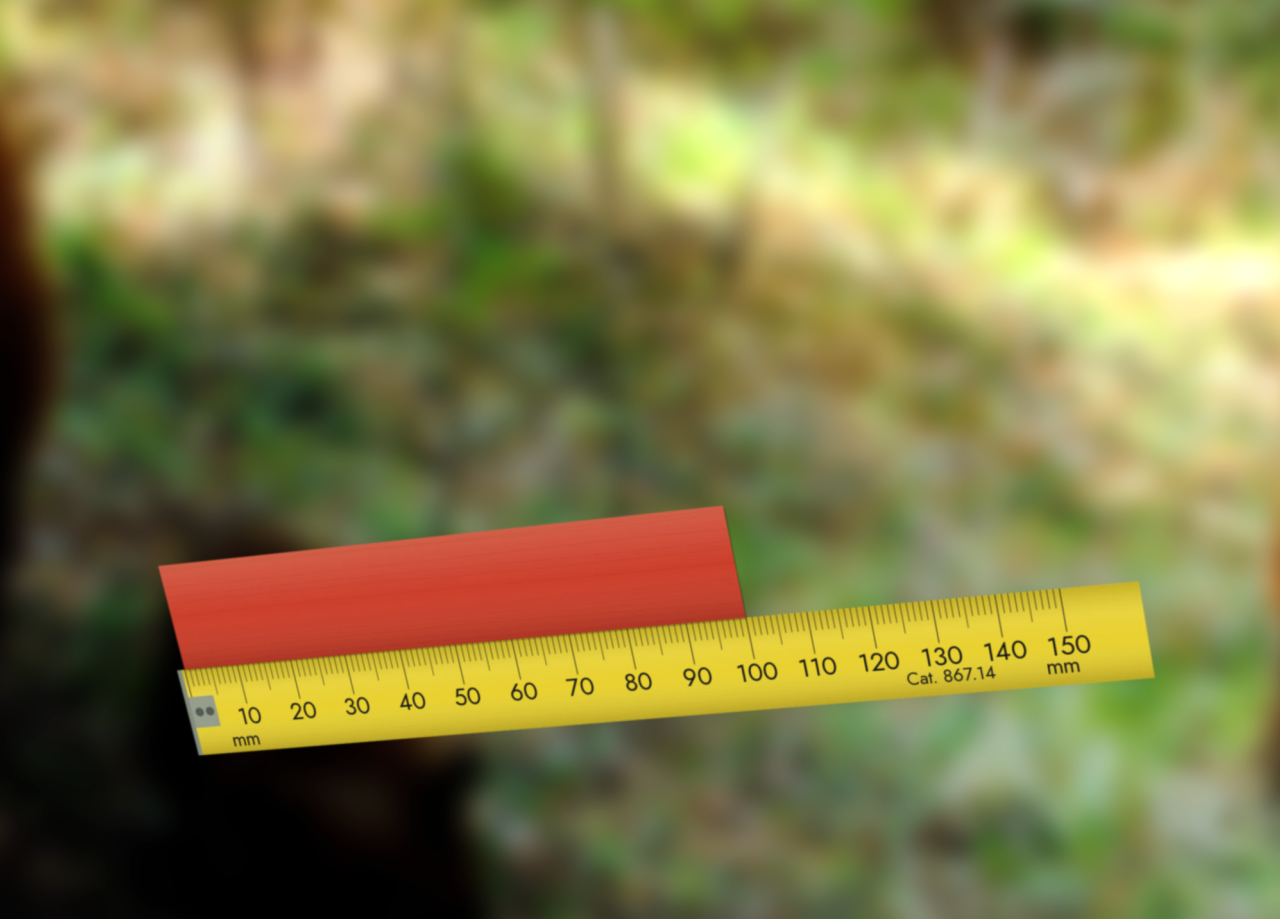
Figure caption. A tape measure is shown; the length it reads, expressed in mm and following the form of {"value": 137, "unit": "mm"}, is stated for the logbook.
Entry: {"value": 100, "unit": "mm"}
